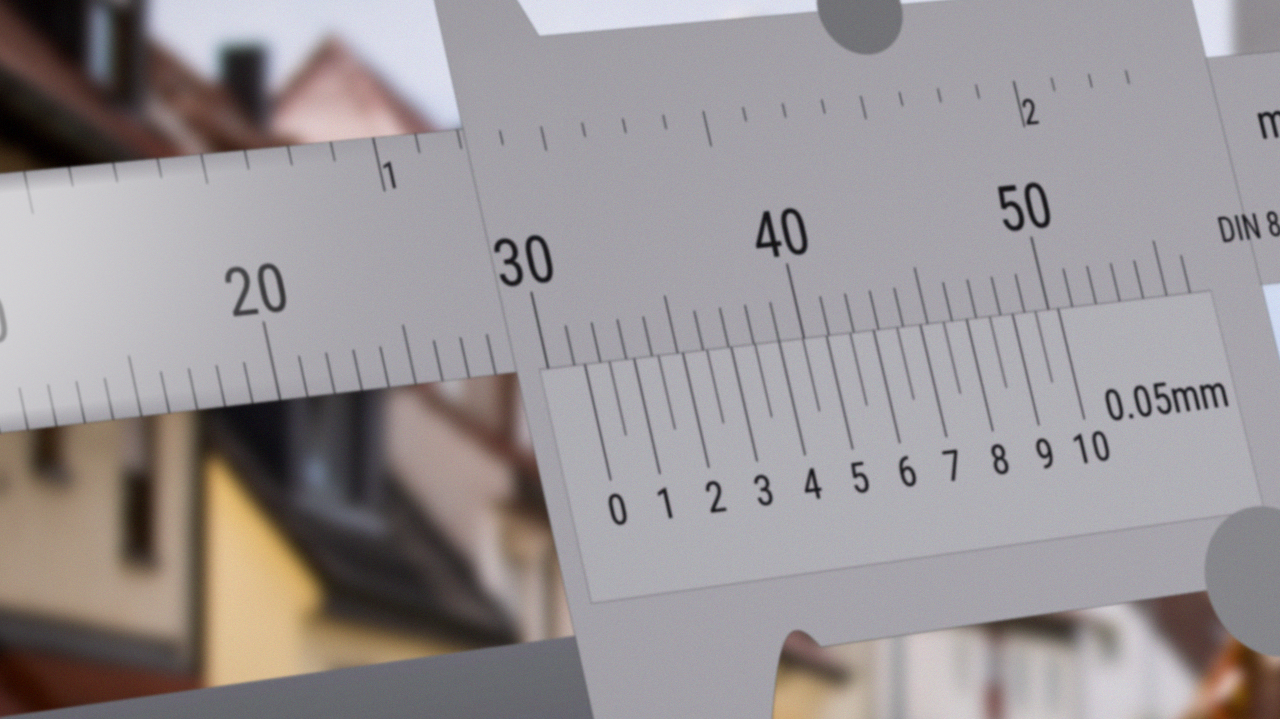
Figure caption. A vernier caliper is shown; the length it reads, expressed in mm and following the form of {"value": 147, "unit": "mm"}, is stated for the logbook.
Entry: {"value": 31.4, "unit": "mm"}
